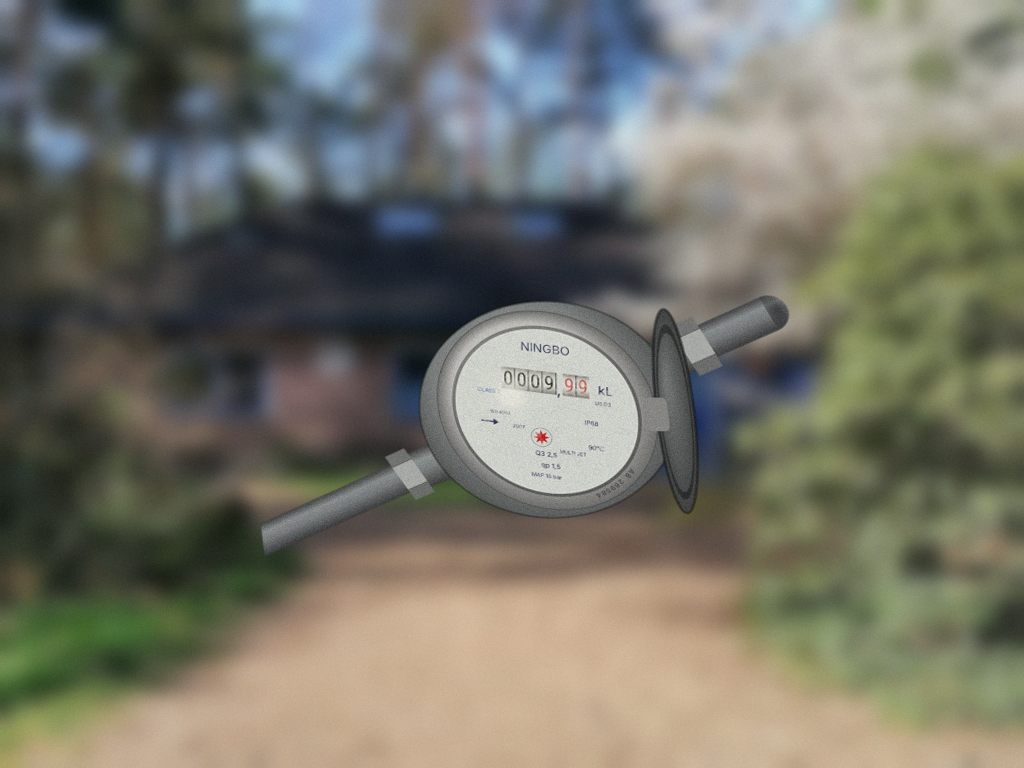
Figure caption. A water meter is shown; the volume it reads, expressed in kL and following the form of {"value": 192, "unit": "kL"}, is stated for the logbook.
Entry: {"value": 9.99, "unit": "kL"}
